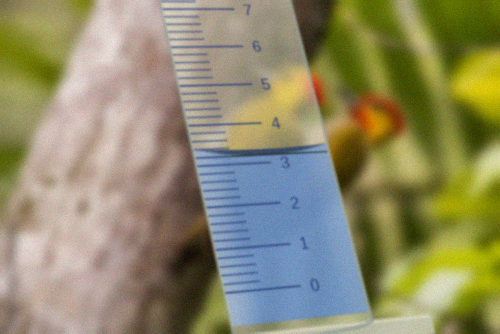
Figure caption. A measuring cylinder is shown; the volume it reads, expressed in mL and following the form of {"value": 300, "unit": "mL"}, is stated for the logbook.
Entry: {"value": 3.2, "unit": "mL"}
